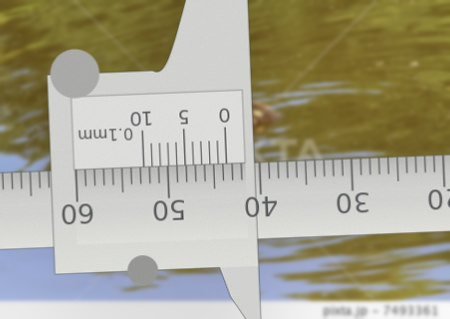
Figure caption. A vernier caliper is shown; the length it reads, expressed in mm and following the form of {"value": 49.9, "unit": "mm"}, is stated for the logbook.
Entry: {"value": 43.6, "unit": "mm"}
